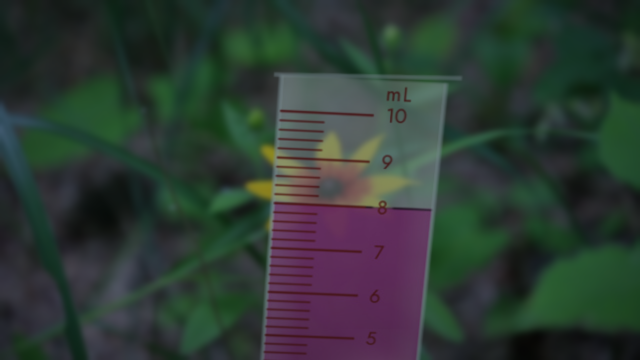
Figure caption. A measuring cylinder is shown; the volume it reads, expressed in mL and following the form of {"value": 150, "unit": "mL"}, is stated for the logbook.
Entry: {"value": 8, "unit": "mL"}
